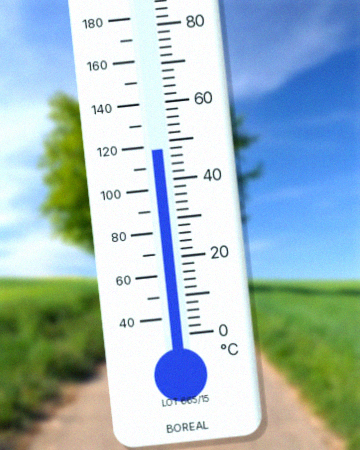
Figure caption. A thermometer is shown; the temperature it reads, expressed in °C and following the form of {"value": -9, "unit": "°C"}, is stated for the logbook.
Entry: {"value": 48, "unit": "°C"}
